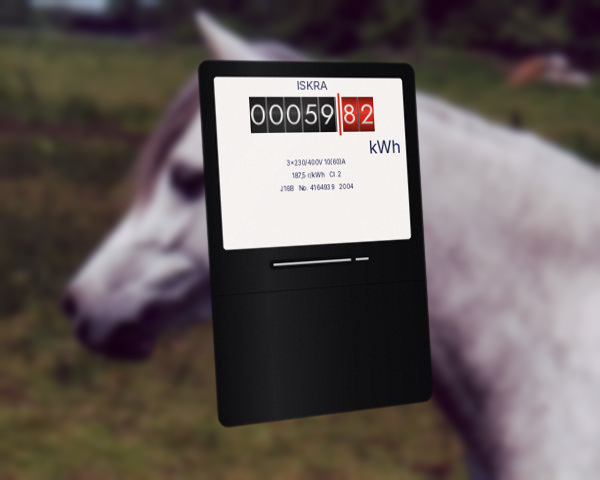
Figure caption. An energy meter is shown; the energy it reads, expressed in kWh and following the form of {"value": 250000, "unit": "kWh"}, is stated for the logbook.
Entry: {"value": 59.82, "unit": "kWh"}
